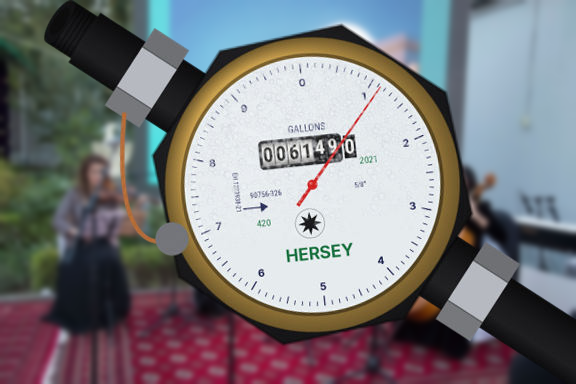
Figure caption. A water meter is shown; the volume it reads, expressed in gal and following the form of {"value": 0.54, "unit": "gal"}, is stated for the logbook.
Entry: {"value": 61491.1, "unit": "gal"}
